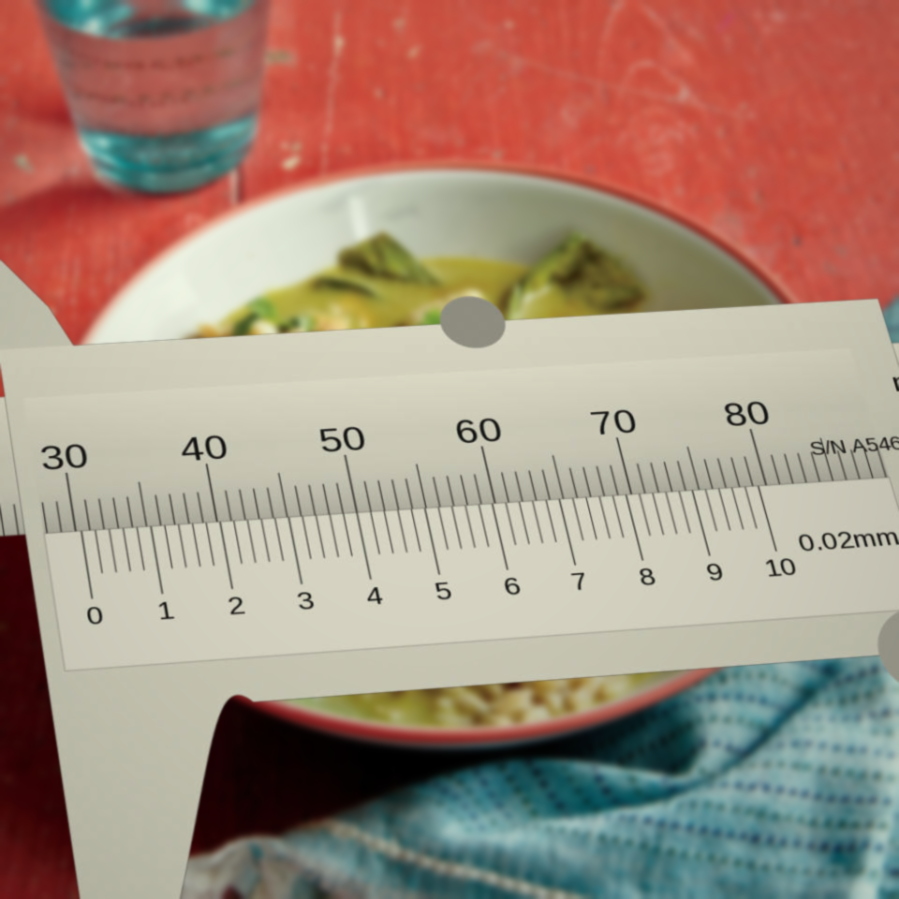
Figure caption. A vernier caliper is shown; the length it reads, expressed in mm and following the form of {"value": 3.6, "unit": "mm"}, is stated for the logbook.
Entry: {"value": 30.4, "unit": "mm"}
